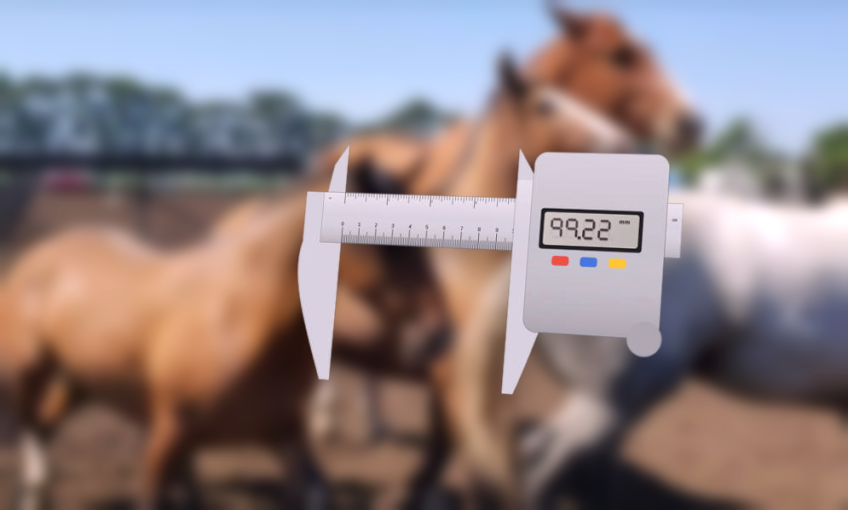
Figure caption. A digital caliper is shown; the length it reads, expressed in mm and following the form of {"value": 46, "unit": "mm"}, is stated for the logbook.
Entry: {"value": 99.22, "unit": "mm"}
